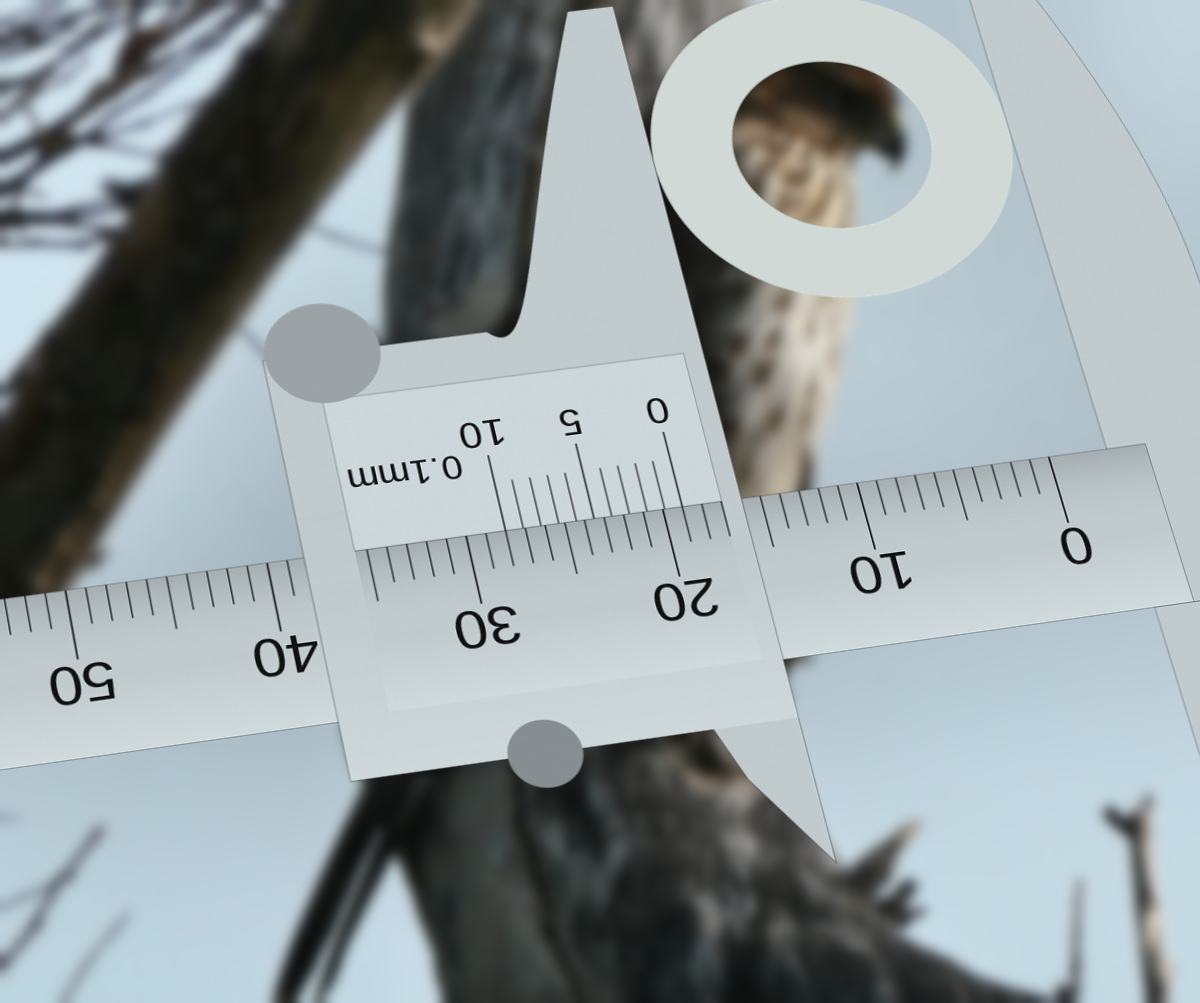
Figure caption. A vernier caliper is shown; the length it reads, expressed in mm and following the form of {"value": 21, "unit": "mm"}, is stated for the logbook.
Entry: {"value": 19.0, "unit": "mm"}
